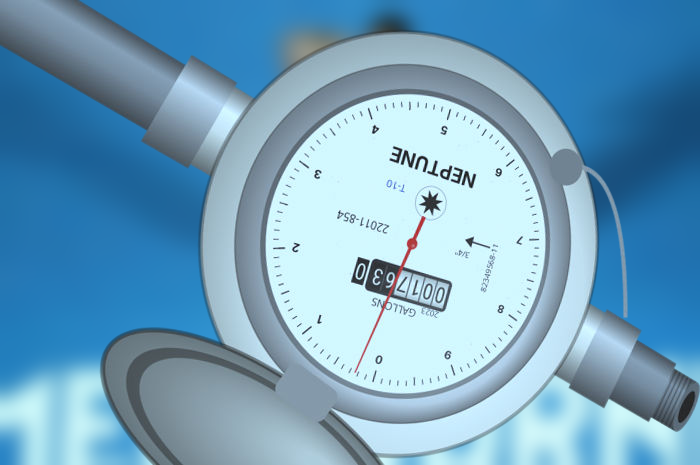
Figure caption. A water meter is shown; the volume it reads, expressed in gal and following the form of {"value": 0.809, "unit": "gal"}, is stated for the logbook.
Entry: {"value": 17630.2, "unit": "gal"}
